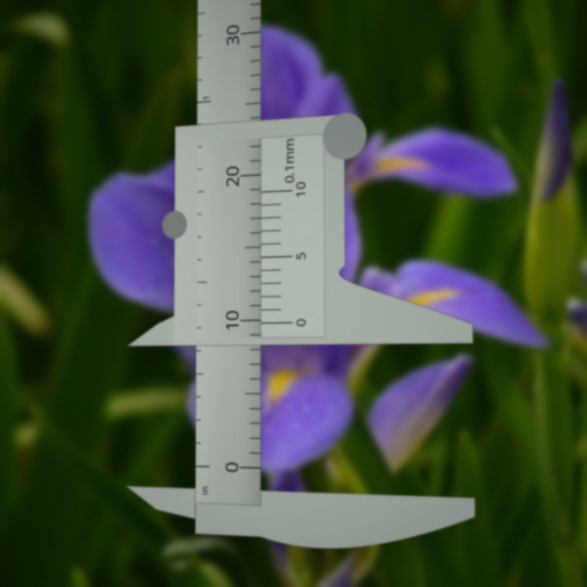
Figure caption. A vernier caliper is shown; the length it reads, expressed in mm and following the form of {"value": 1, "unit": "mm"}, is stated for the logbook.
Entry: {"value": 9.8, "unit": "mm"}
